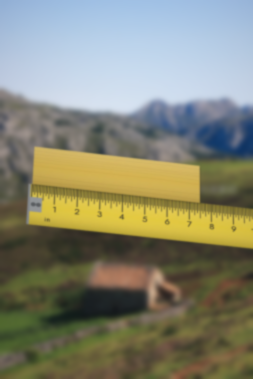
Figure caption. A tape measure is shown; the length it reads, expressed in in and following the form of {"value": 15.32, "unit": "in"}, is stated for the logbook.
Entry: {"value": 7.5, "unit": "in"}
